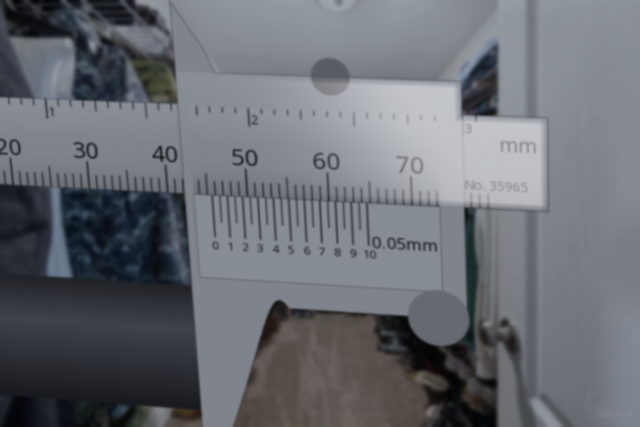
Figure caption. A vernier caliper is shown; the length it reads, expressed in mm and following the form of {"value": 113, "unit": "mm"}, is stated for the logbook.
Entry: {"value": 45.6, "unit": "mm"}
